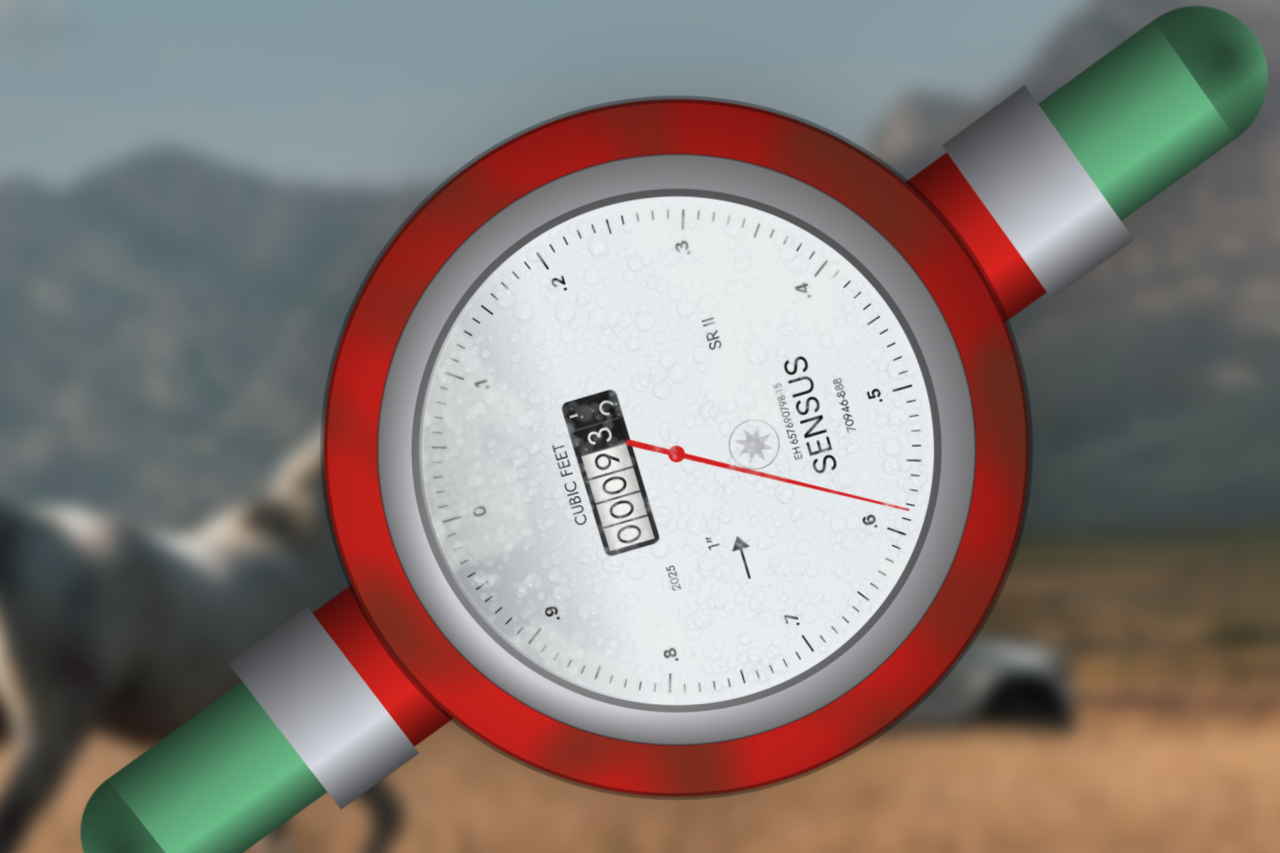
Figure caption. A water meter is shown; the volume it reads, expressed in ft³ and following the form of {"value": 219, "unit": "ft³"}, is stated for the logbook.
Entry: {"value": 931.58, "unit": "ft³"}
